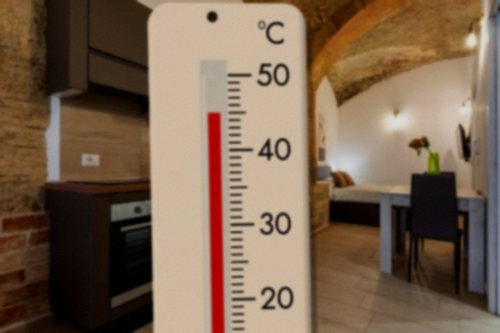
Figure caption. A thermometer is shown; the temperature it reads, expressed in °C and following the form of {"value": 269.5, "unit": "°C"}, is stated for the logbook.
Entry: {"value": 45, "unit": "°C"}
